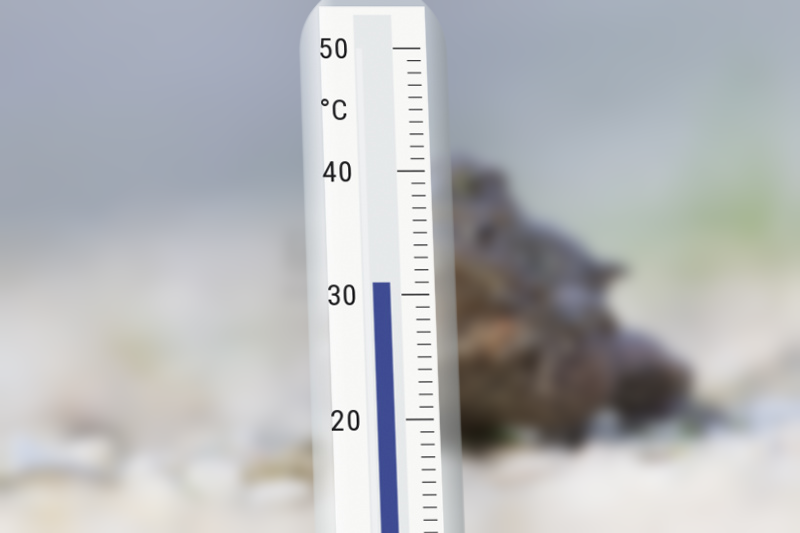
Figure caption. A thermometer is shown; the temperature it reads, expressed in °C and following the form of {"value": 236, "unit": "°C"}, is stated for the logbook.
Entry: {"value": 31, "unit": "°C"}
